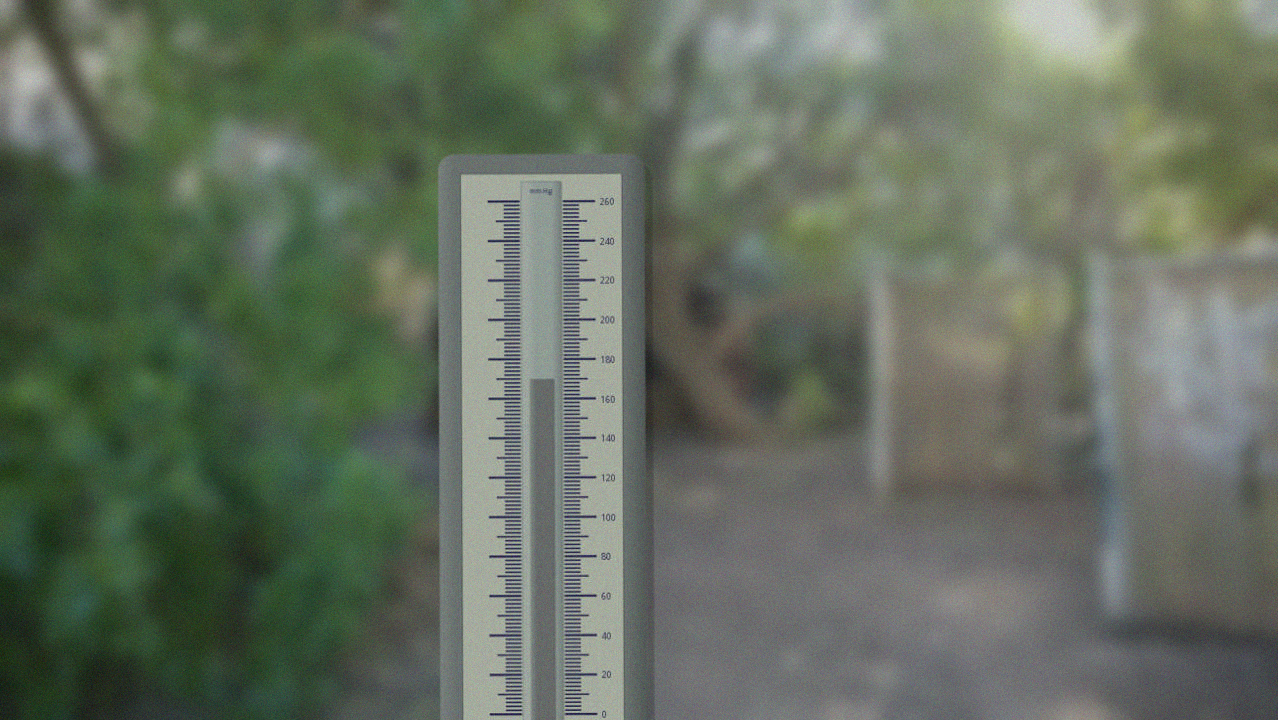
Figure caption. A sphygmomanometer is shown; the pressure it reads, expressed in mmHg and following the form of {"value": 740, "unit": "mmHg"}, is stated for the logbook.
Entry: {"value": 170, "unit": "mmHg"}
